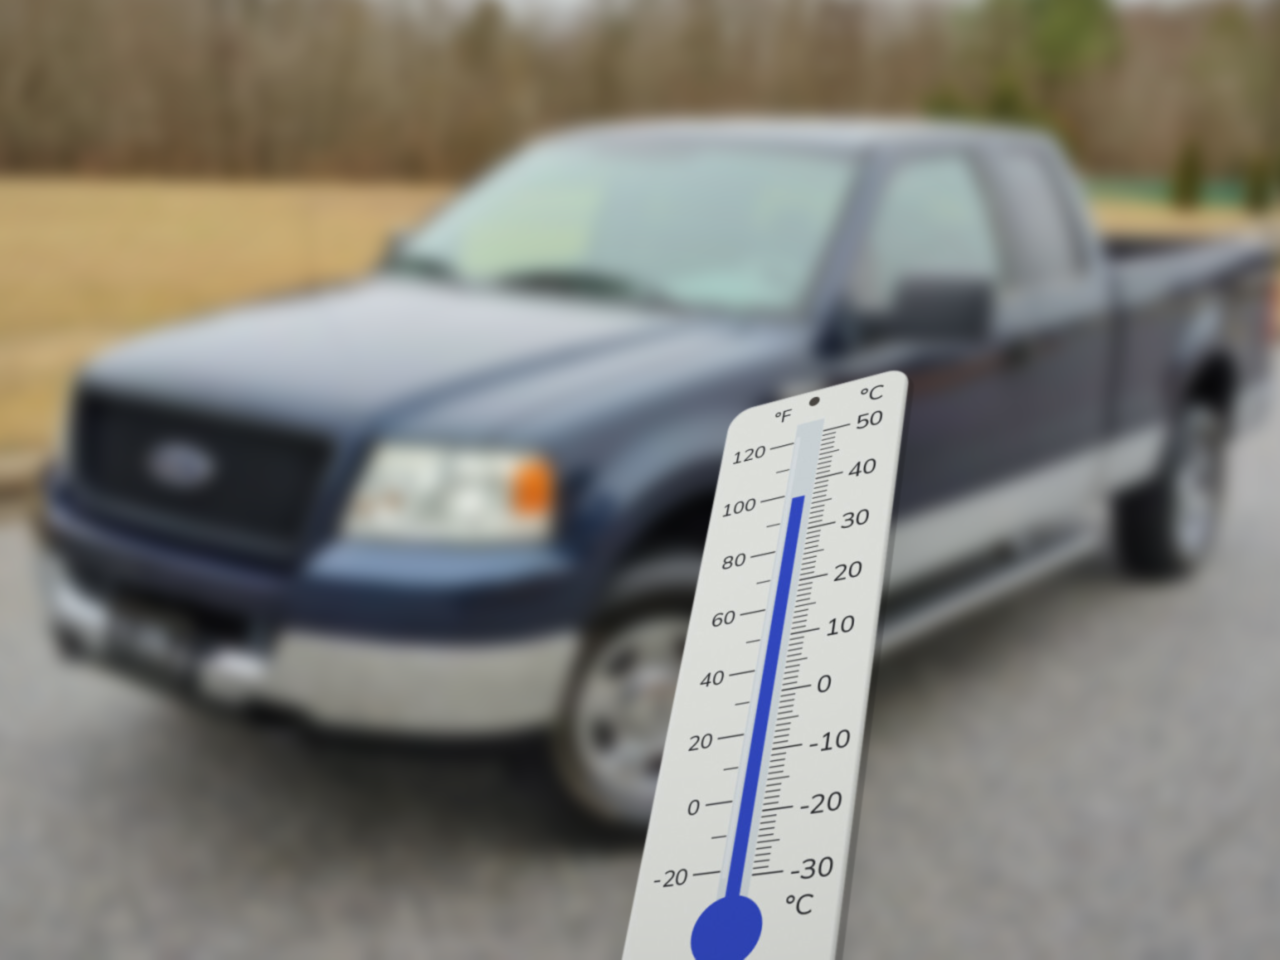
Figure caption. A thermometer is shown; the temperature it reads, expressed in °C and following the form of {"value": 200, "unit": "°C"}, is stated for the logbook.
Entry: {"value": 37, "unit": "°C"}
